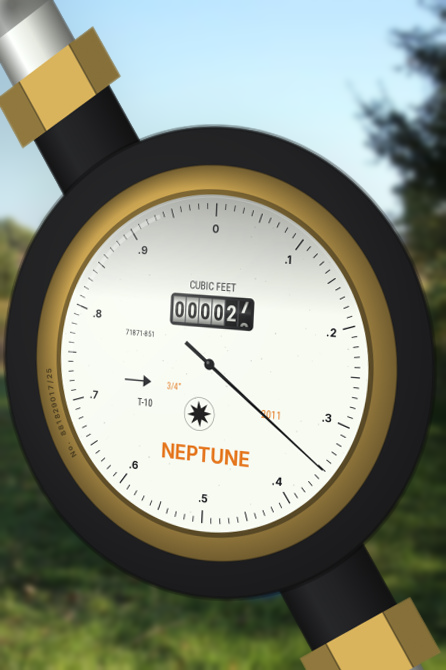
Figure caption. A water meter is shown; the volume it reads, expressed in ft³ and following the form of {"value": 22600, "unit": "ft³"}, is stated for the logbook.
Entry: {"value": 27.35, "unit": "ft³"}
